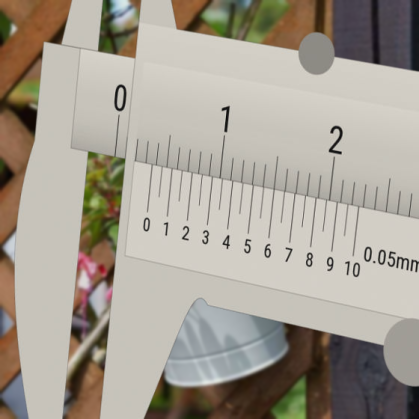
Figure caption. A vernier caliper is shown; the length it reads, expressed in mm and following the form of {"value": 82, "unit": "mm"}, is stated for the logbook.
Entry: {"value": 3.6, "unit": "mm"}
